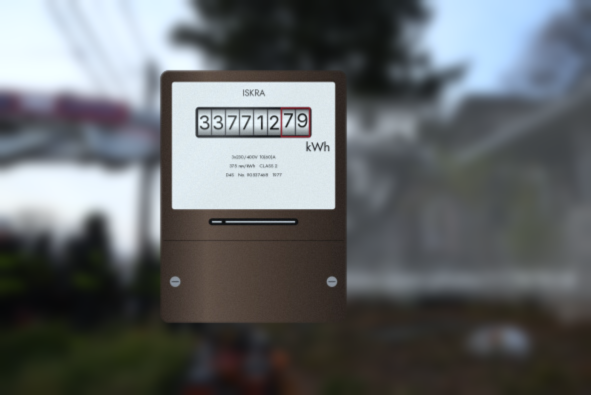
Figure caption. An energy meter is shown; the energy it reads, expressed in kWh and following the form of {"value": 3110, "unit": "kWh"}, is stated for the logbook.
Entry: {"value": 337712.79, "unit": "kWh"}
